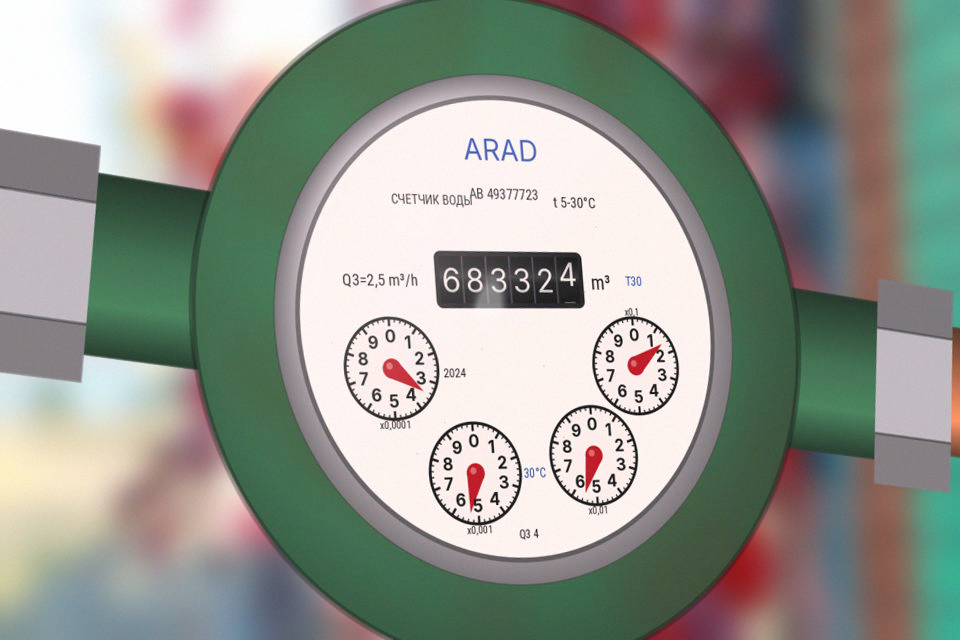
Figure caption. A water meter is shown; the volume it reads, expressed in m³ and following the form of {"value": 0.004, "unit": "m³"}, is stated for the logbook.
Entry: {"value": 683324.1553, "unit": "m³"}
